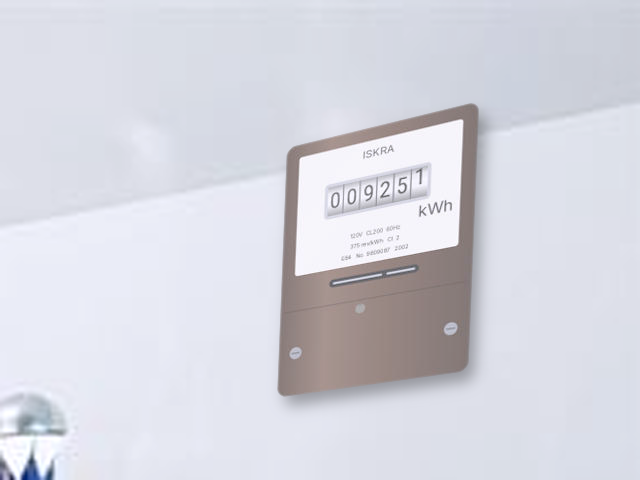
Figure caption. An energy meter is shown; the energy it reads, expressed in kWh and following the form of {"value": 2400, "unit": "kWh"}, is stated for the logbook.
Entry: {"value": 9251, "unit": "kWh"}
